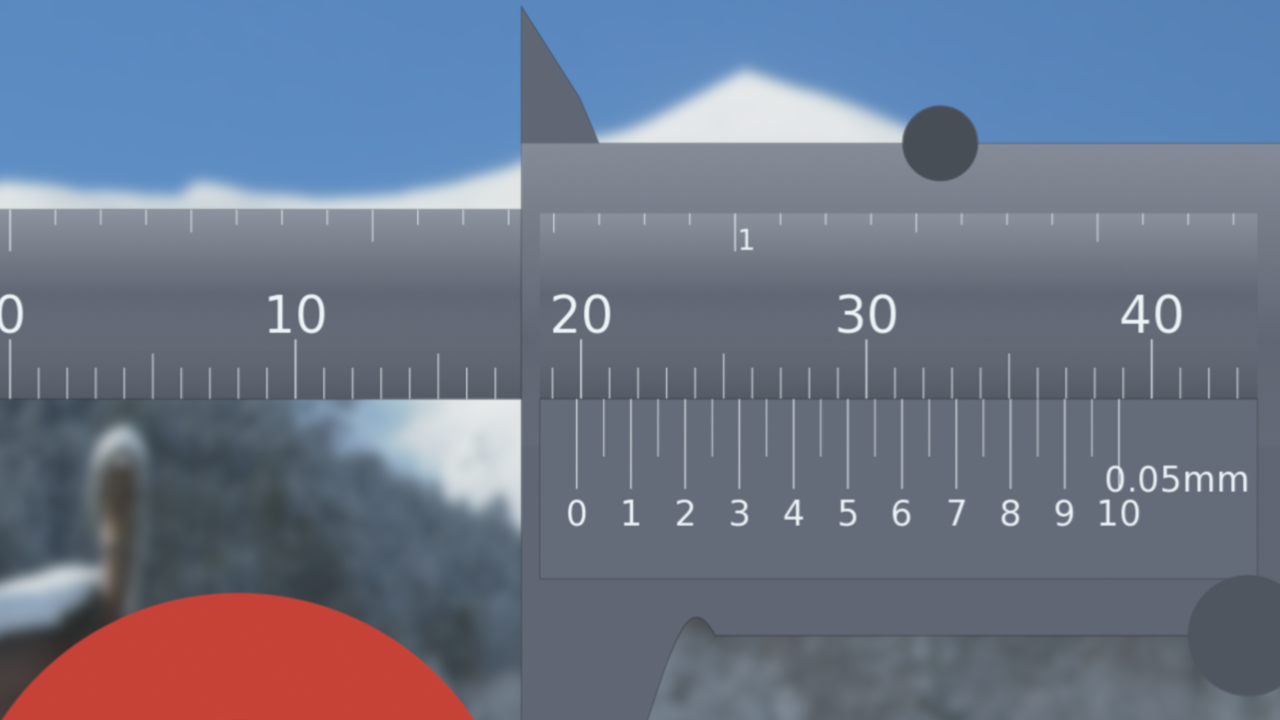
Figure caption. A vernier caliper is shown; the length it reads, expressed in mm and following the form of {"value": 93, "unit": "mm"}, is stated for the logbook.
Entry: {"value": 19.85, "unit": "mm"}
